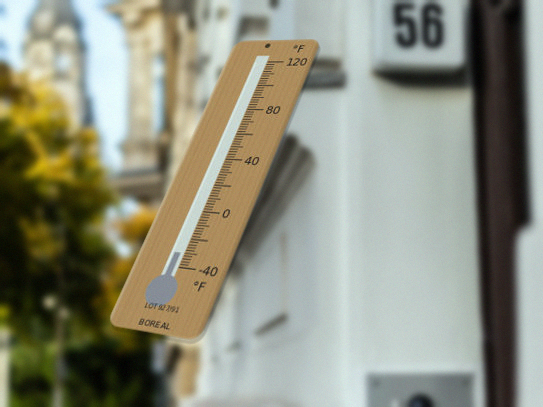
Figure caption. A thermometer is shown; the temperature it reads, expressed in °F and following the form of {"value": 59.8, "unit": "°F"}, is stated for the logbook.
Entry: {"value": -30, "unit": "°F"}
